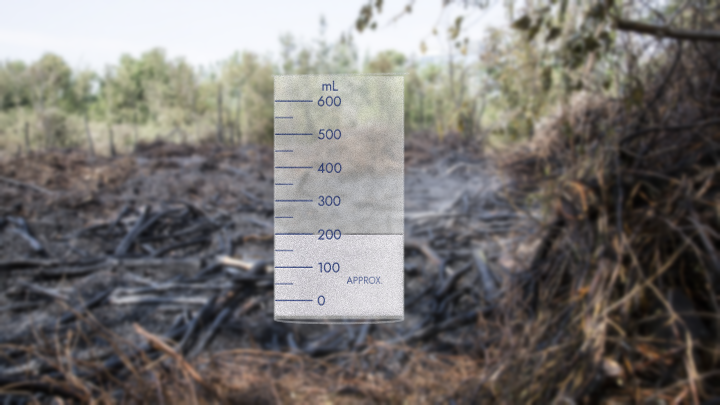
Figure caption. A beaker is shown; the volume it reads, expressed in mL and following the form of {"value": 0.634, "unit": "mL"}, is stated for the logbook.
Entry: {"value": 200, "unit": "mL"}
